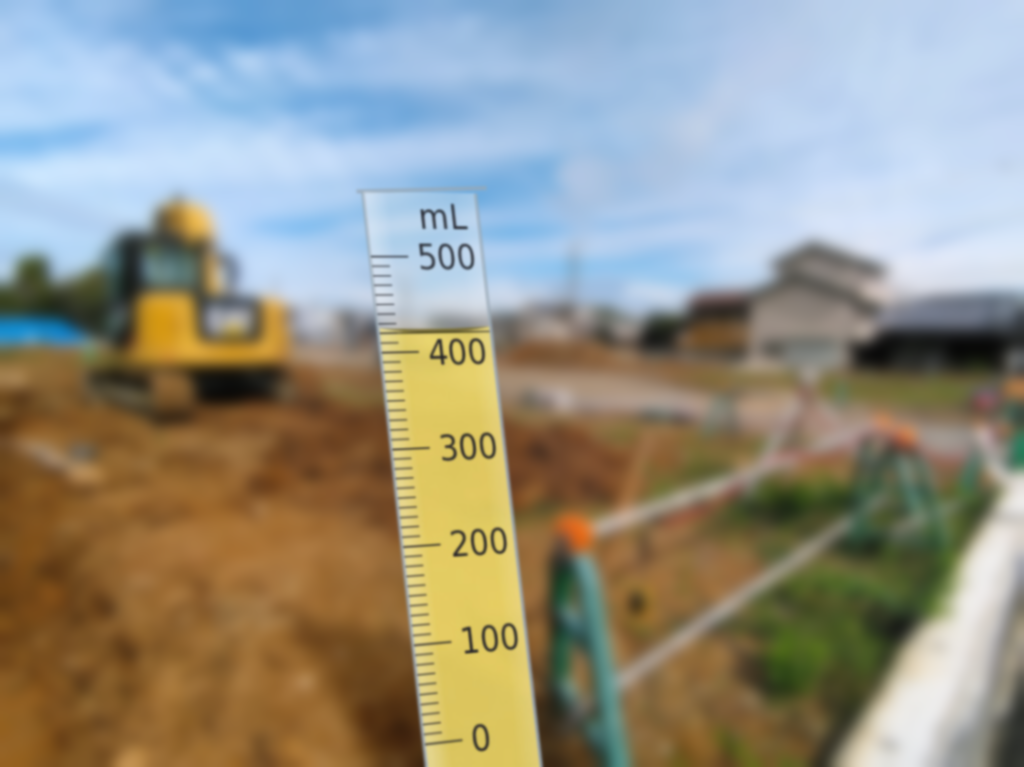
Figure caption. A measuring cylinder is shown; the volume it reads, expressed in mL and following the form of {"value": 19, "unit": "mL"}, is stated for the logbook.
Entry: {"value": 420, "unit": "mL"}
